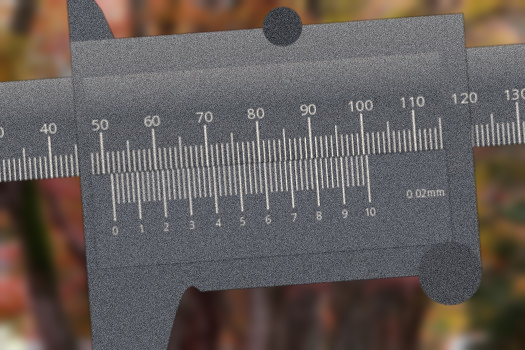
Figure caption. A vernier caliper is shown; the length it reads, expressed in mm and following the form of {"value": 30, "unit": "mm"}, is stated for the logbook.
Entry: {"value": 51.5, "unit": "mm"}
